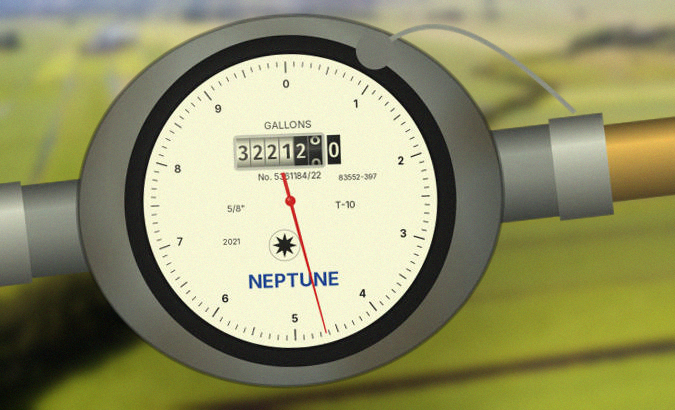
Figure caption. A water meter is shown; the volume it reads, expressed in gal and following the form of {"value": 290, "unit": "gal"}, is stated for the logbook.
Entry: {"value": 3221284.6, "unit": "gal"}
